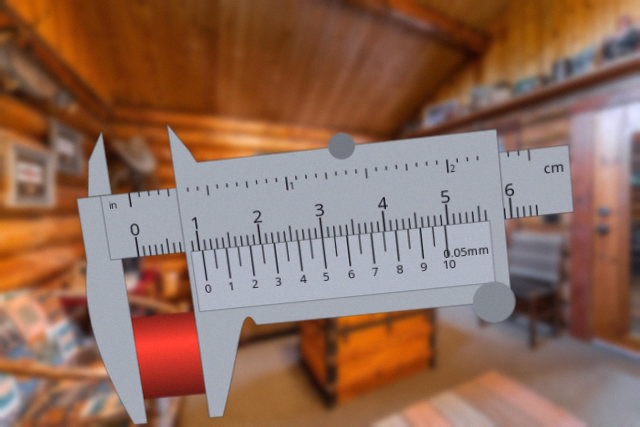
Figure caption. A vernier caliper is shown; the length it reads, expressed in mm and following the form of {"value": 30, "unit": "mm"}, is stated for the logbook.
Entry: {"value": 10.5, "unit": "mm"}
